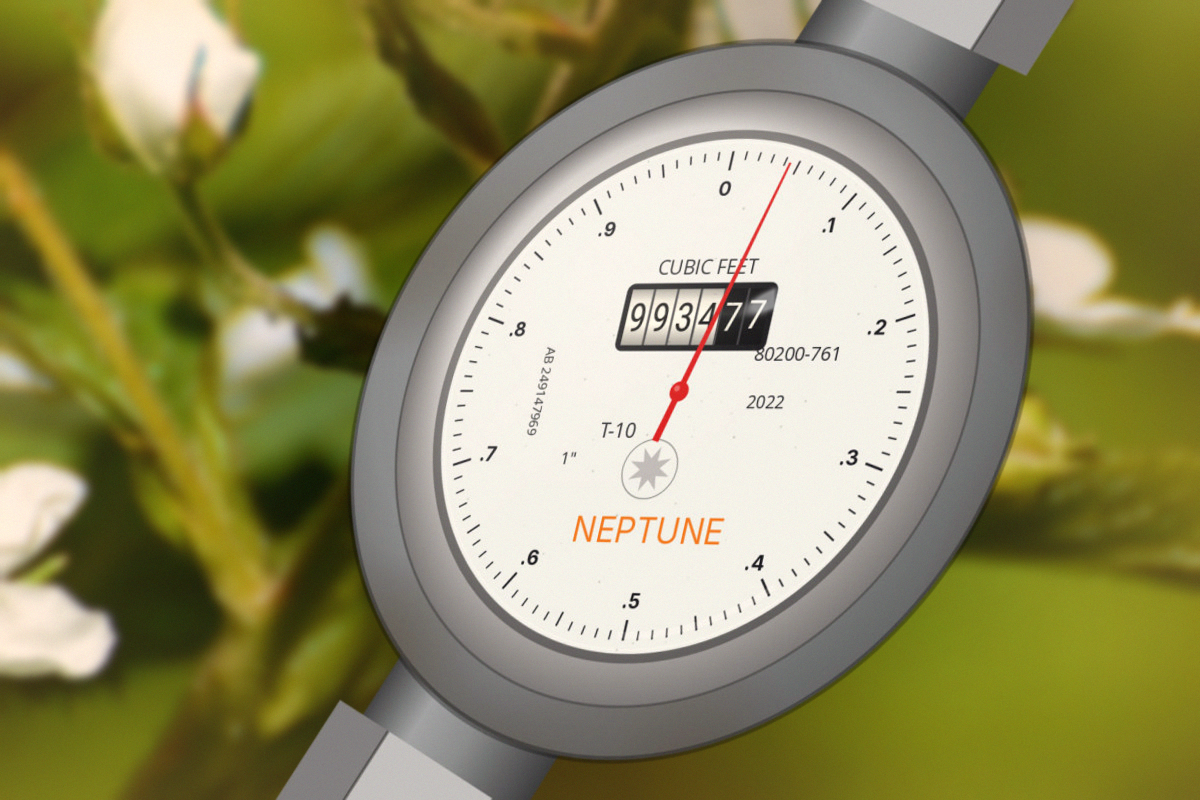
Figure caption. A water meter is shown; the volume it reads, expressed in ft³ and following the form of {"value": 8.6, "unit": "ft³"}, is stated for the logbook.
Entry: {"value": 993477.04, "unit": "ft³"}
